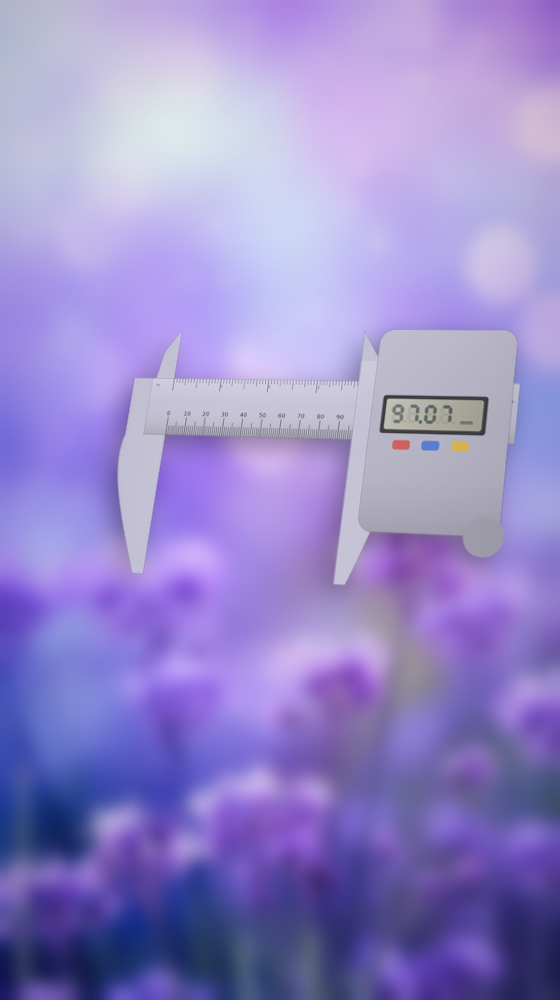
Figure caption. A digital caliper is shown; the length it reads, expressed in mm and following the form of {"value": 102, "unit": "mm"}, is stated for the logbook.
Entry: {"value": 97.07, "unit": "mm"}
